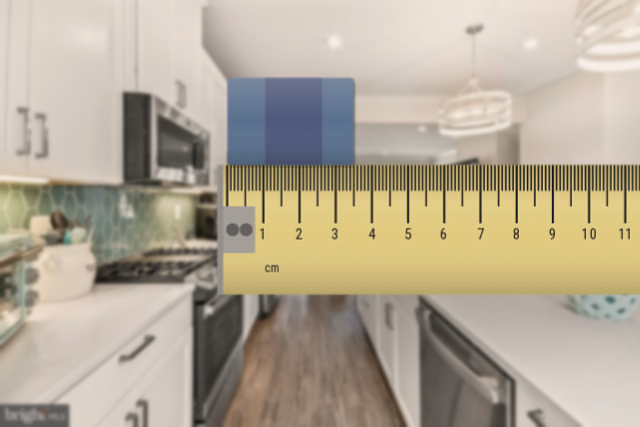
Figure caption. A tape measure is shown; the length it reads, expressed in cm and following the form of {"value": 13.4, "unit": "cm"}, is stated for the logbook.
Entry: {"value": 3.5, "unit": "cm"}
